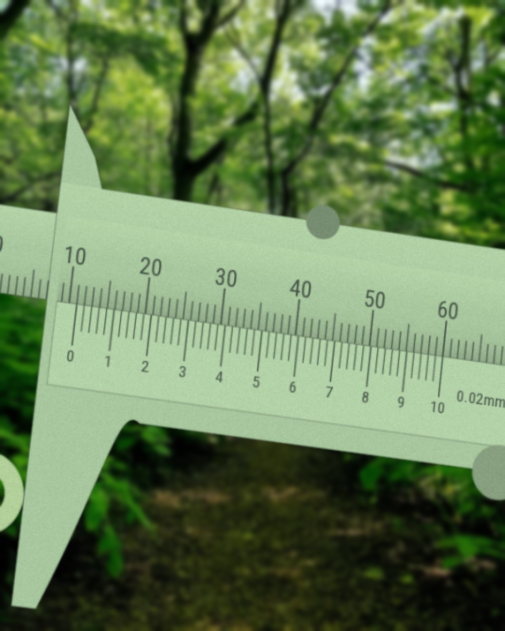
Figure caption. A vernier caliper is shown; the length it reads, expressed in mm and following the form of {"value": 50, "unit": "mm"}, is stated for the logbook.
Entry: {"value": 11.0, "unit": "mm"}
